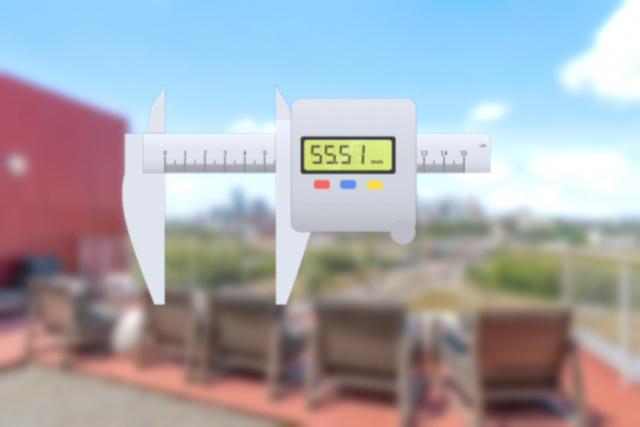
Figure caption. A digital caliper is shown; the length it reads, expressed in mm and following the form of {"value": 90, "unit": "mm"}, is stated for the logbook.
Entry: {"value": 55.51, "unit": "mm"}
